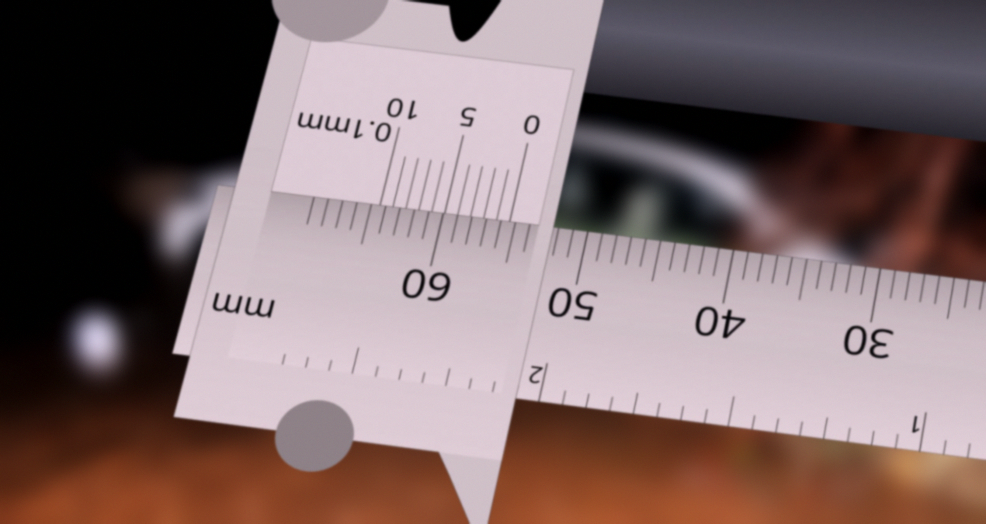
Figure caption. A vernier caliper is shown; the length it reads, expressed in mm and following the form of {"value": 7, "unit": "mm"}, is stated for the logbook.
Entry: {"value": 55.4, "unit": "mm"}
